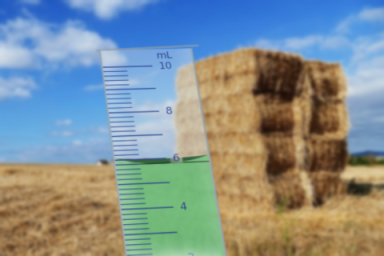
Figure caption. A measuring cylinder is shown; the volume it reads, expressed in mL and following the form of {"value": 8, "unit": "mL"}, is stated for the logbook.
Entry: {"value": 5.8, "unit": "mL"}
